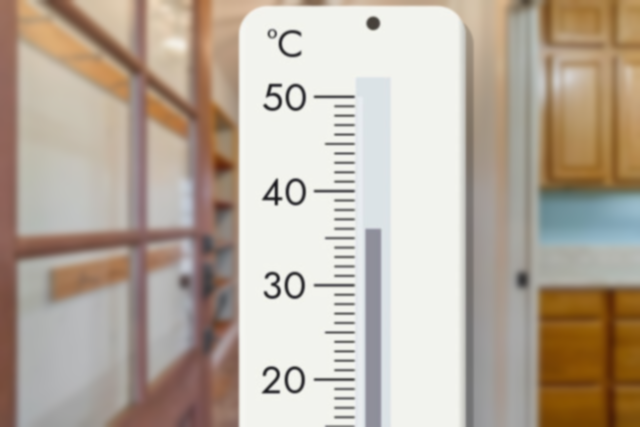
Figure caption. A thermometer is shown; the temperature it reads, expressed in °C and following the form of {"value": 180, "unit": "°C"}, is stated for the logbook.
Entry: {"value": 36, "unit": "°C"}
